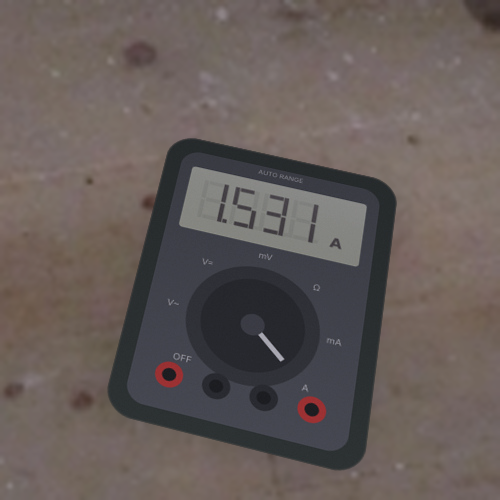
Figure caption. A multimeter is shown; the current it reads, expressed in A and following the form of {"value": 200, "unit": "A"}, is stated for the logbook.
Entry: {"value": 1.531, "unit": "A"}
